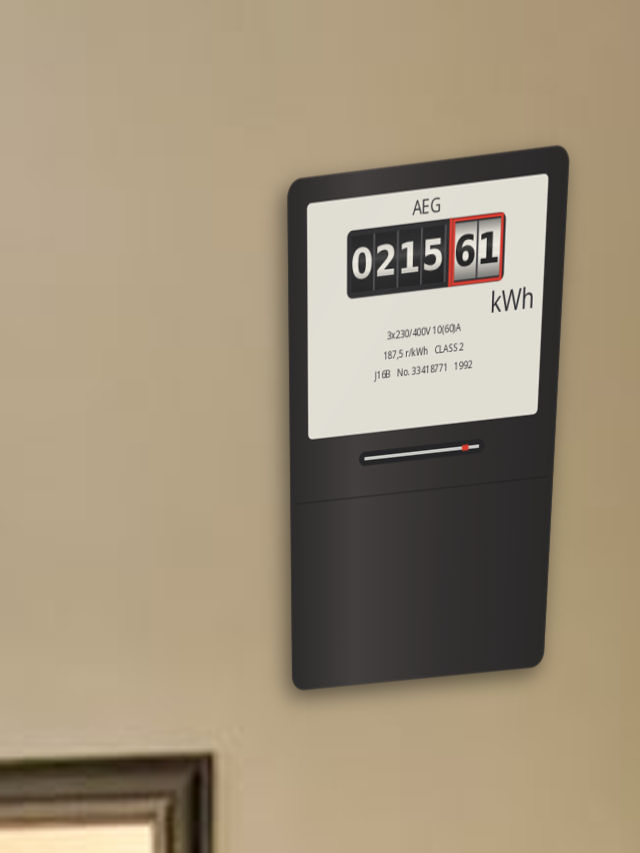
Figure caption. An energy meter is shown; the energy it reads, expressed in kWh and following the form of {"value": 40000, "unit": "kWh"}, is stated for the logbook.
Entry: {"value": 215.61, "unit": "kWh"}
